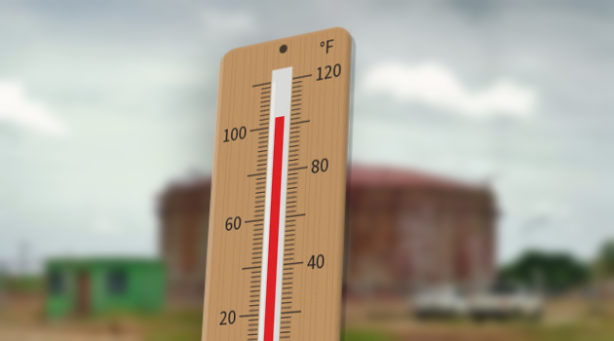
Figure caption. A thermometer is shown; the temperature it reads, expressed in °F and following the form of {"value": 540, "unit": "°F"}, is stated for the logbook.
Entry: {"value": 104, "unit": "°F"}
